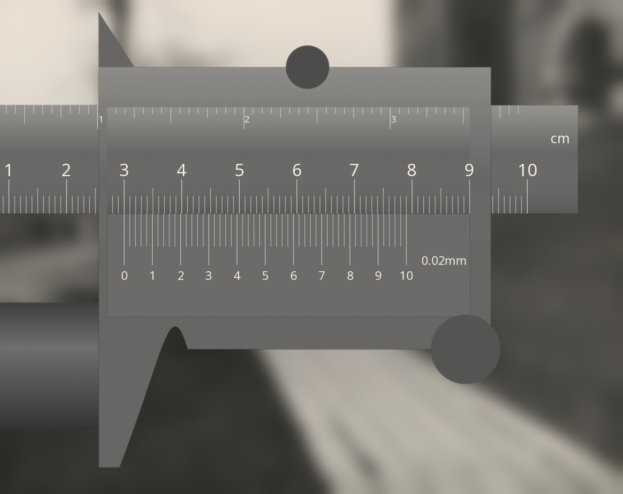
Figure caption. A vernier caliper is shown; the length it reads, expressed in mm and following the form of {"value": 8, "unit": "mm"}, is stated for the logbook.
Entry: {"value": 30.0, "unit": "mm"}
